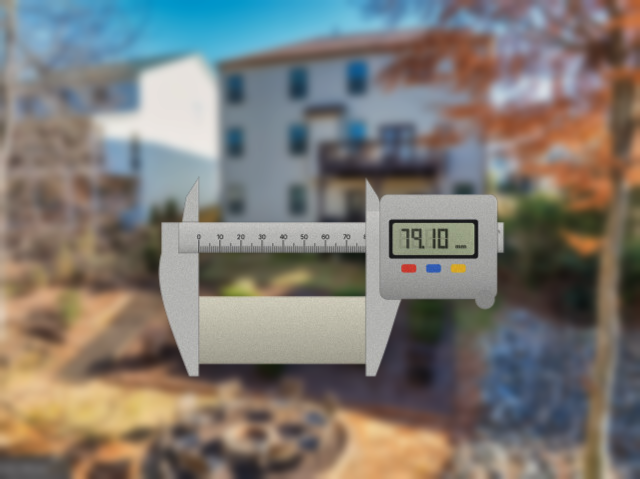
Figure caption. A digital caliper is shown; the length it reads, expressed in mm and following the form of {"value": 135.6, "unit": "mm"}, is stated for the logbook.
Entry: {"value": 79.10, "unit": "mm"}
